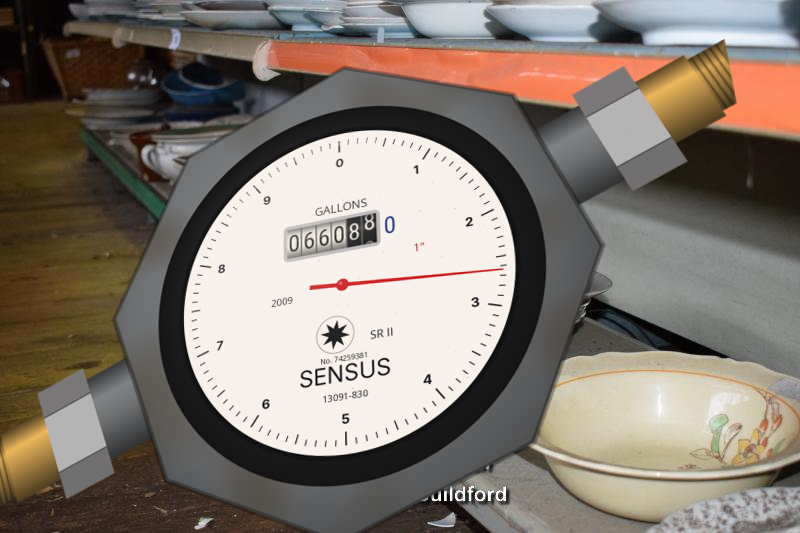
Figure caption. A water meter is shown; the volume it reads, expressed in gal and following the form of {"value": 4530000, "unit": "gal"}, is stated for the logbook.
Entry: {"value": 660882.6, "unit": "gal"}
